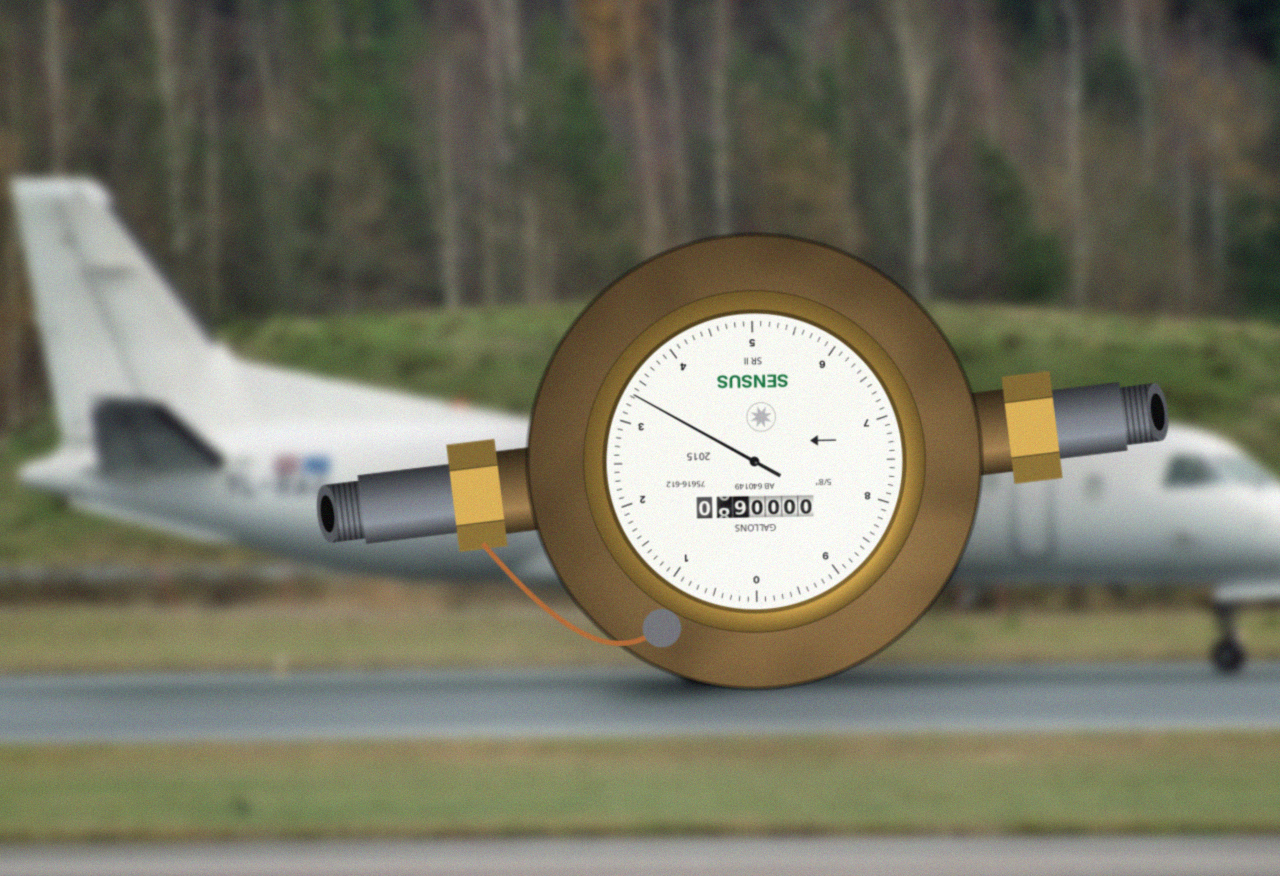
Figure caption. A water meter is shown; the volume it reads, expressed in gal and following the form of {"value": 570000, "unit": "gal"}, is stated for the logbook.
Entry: {"value": 683.3, "unit": "gal"}
